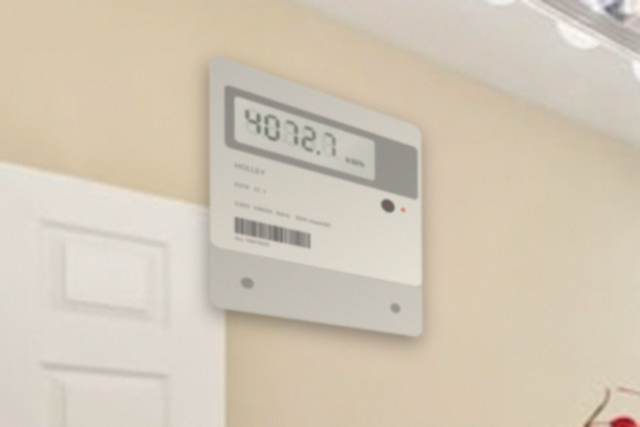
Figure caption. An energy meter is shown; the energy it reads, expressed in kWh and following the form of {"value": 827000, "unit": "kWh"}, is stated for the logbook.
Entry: {"value": 4072.7, "unit": "kWh"}
